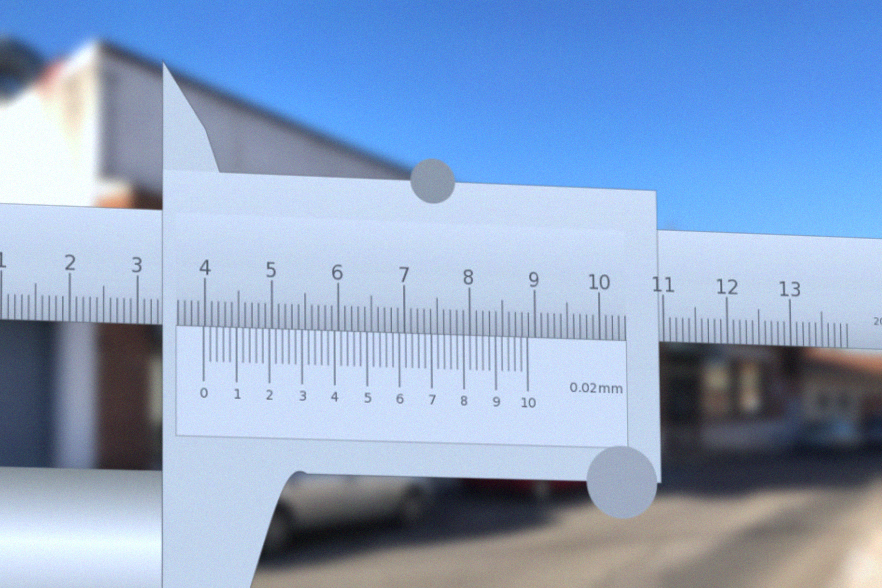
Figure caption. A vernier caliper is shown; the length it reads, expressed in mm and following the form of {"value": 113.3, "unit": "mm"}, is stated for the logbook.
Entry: {"value": 39.8, "unit": "mm"}
